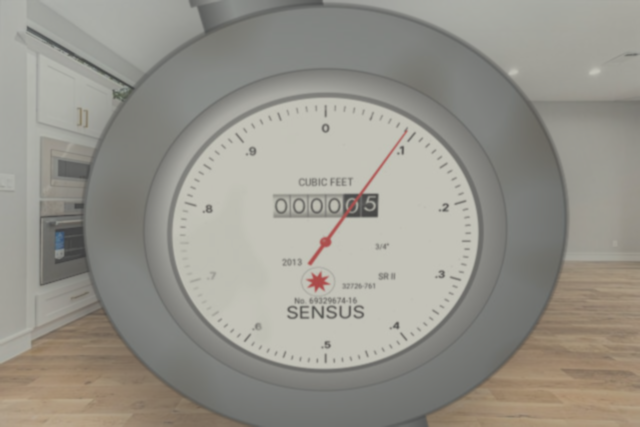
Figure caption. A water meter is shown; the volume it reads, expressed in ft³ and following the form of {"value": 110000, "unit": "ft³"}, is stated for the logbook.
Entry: {"value": 5.09, "unit": "ft³"}
